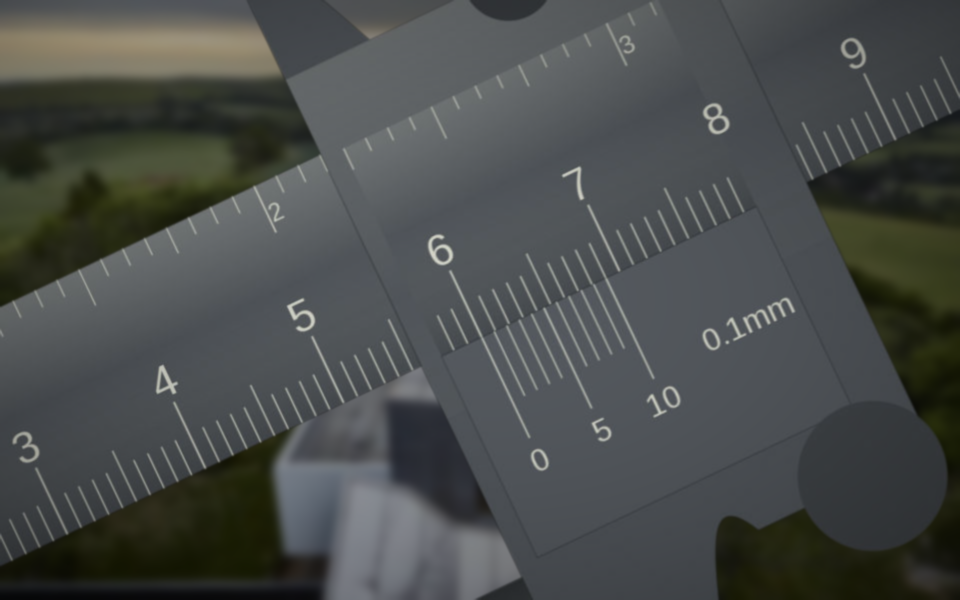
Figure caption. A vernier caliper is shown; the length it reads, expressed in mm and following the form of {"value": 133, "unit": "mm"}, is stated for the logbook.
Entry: {"value": 60.0, "unit": "mm"}
